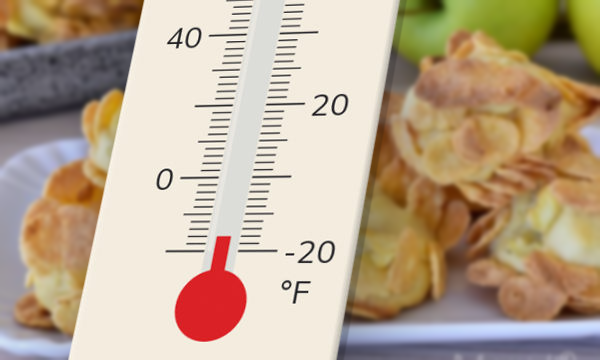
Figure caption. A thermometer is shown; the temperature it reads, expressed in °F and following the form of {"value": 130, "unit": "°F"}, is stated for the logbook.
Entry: {"value": -16, "unit": "°F"}
